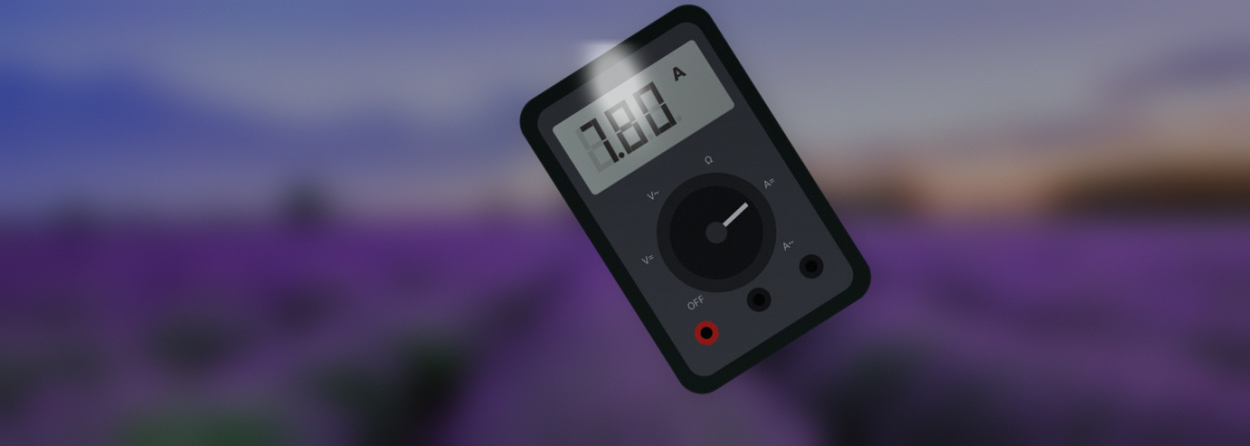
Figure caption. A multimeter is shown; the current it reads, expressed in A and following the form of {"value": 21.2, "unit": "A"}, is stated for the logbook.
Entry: {"value": 7.80, "unit": "A"}
